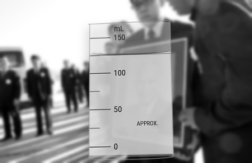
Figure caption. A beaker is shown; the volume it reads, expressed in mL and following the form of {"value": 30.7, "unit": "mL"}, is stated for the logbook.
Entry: {"value": 125, "unit": "mL"}
